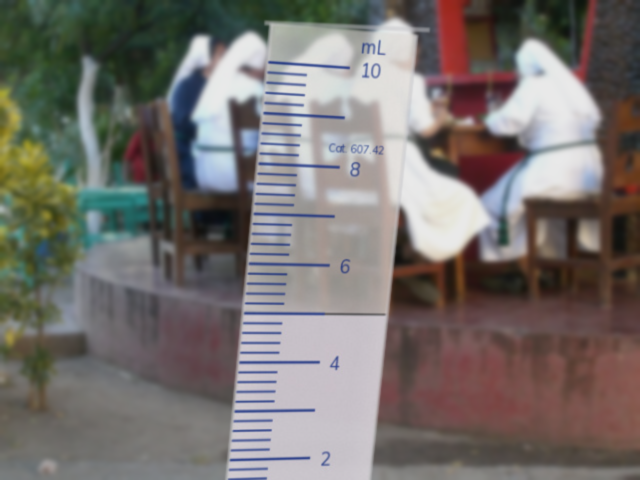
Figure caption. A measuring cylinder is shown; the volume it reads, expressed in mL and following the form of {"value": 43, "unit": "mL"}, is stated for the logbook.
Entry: {"value": 5, "unit": "mL"}
